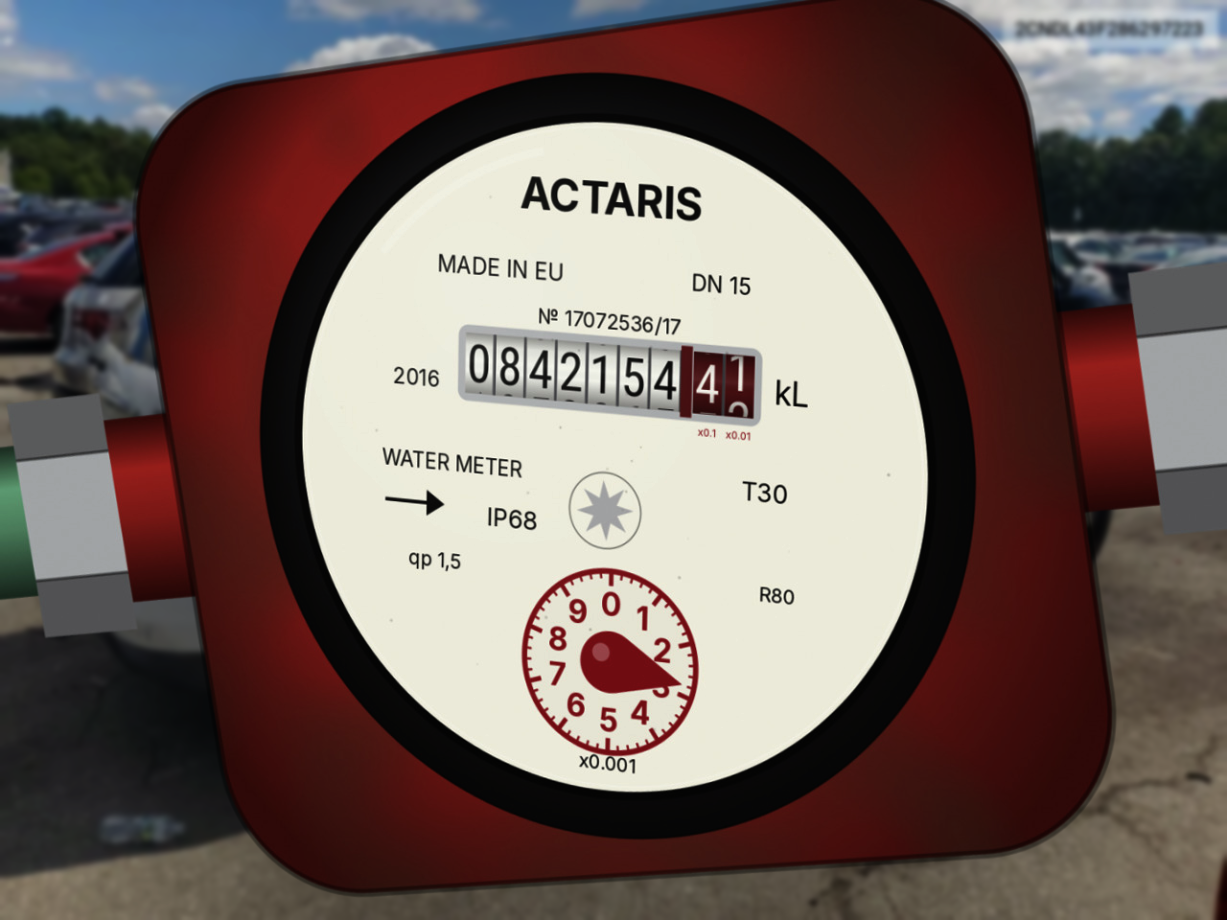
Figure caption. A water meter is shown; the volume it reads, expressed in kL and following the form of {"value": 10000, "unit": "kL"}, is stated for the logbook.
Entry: {"value": 842154.412, "unit": "kL"}
